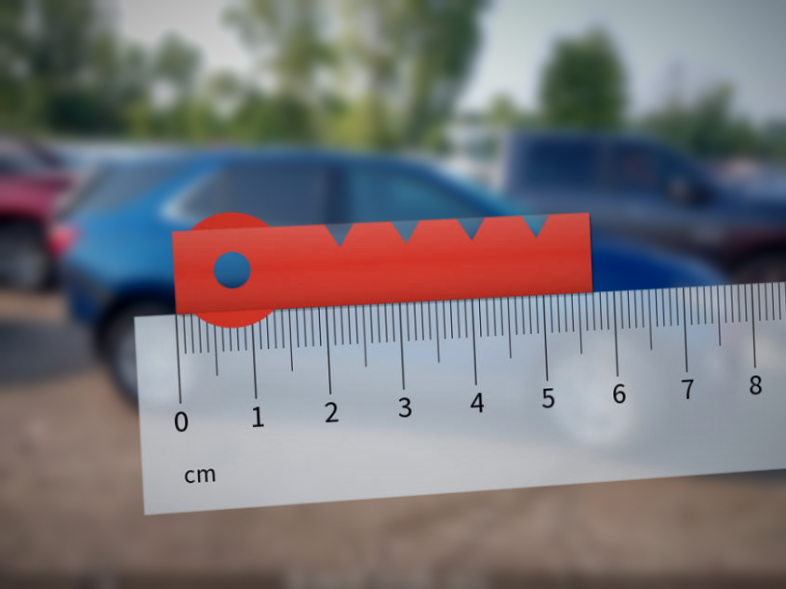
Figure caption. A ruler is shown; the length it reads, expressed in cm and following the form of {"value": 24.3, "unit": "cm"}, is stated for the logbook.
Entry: {"value": 5.7, "unit": "cm"}
